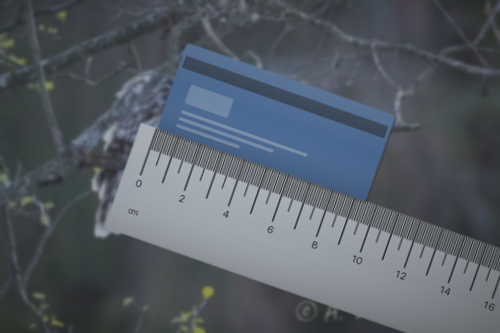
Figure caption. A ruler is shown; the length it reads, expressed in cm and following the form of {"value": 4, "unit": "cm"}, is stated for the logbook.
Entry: {"value": 9.5, "unit": "cm"}
